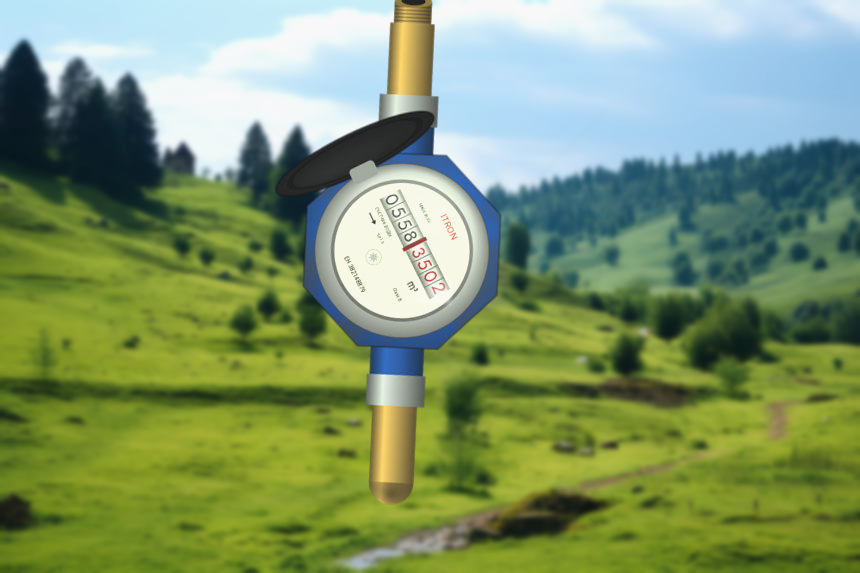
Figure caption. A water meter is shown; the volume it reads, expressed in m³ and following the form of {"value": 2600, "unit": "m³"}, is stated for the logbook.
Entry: {"value": 558.3502, "unit": "m³"}
